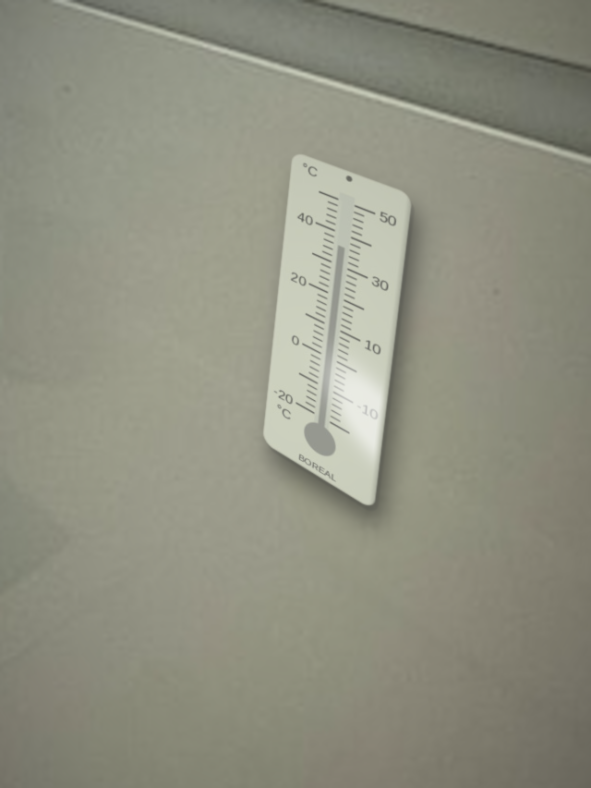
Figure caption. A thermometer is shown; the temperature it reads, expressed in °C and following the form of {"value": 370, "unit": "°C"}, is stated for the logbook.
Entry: {"value": 36, "unit": "°C"}
